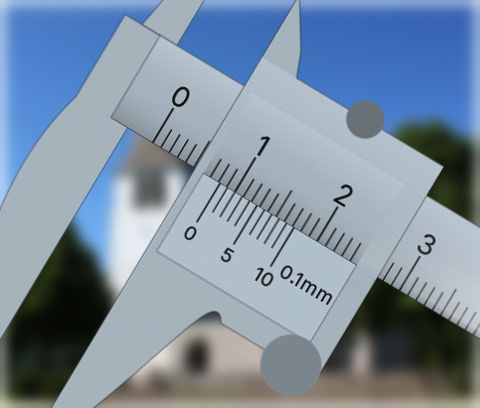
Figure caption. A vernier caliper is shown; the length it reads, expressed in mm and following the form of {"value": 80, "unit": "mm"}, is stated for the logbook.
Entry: {"value": 8.2, "unit": "mm"}
